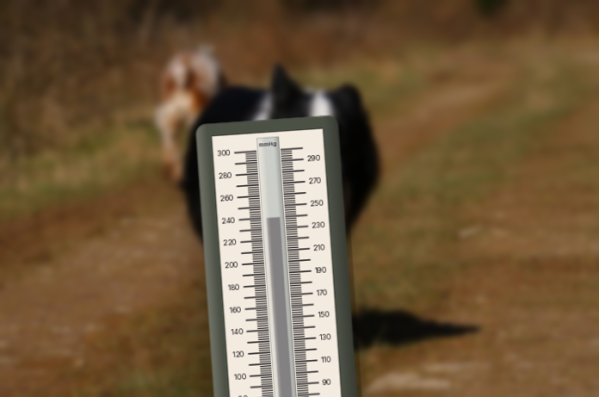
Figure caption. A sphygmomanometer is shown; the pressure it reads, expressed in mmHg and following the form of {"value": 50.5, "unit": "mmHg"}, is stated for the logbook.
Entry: {"value": 240, "unit": "mmHg"}
